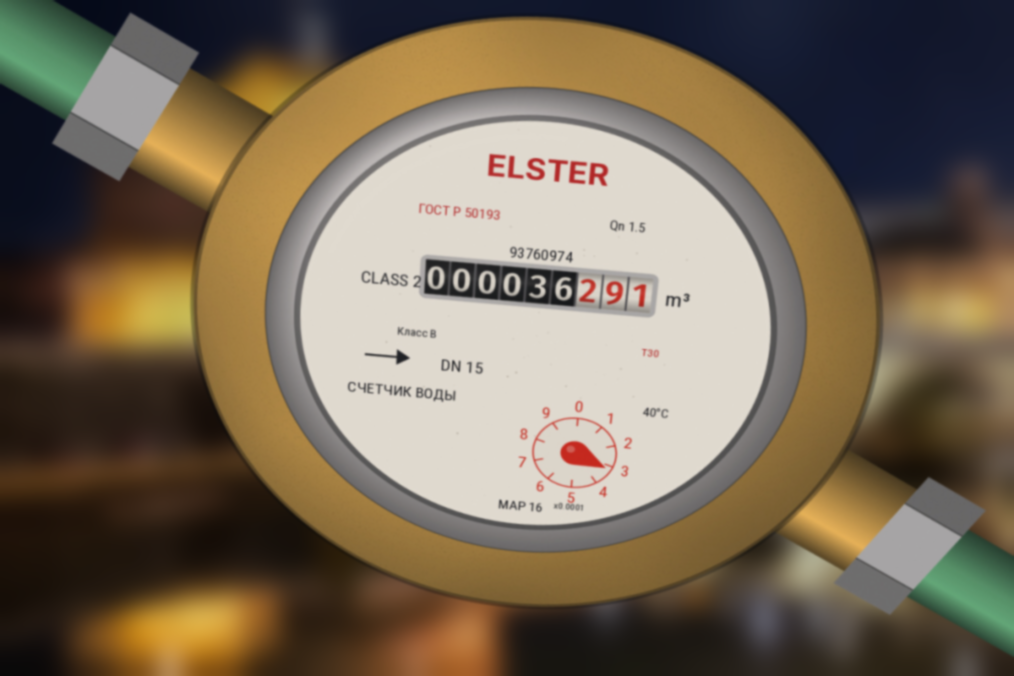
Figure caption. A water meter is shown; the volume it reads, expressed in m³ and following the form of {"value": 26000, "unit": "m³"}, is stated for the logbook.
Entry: {"value": 36.2913, "unit": "m³"}
